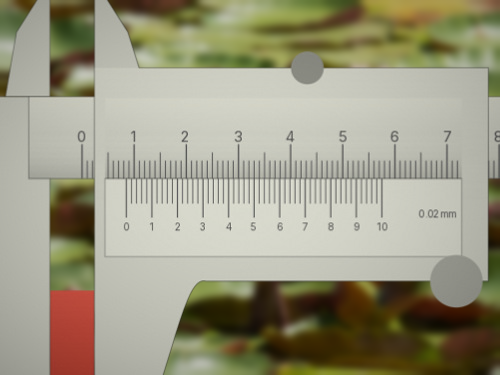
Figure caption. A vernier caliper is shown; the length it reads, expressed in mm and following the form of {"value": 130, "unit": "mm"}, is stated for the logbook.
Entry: {"value": 8.5, "unit": "mm"}
